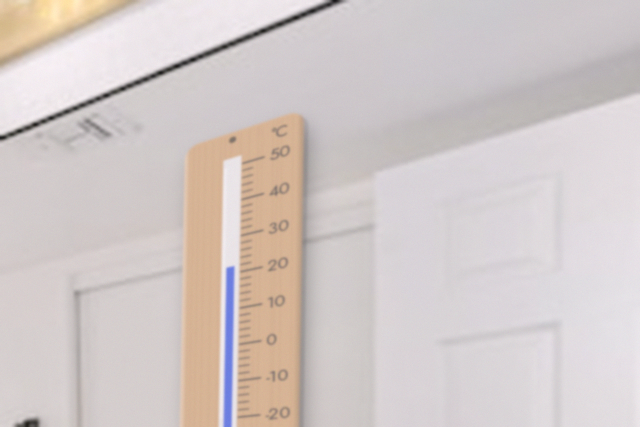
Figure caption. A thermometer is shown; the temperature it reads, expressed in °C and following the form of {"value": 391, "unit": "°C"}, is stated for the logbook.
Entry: {"value": 22, "unit": "°C"}
